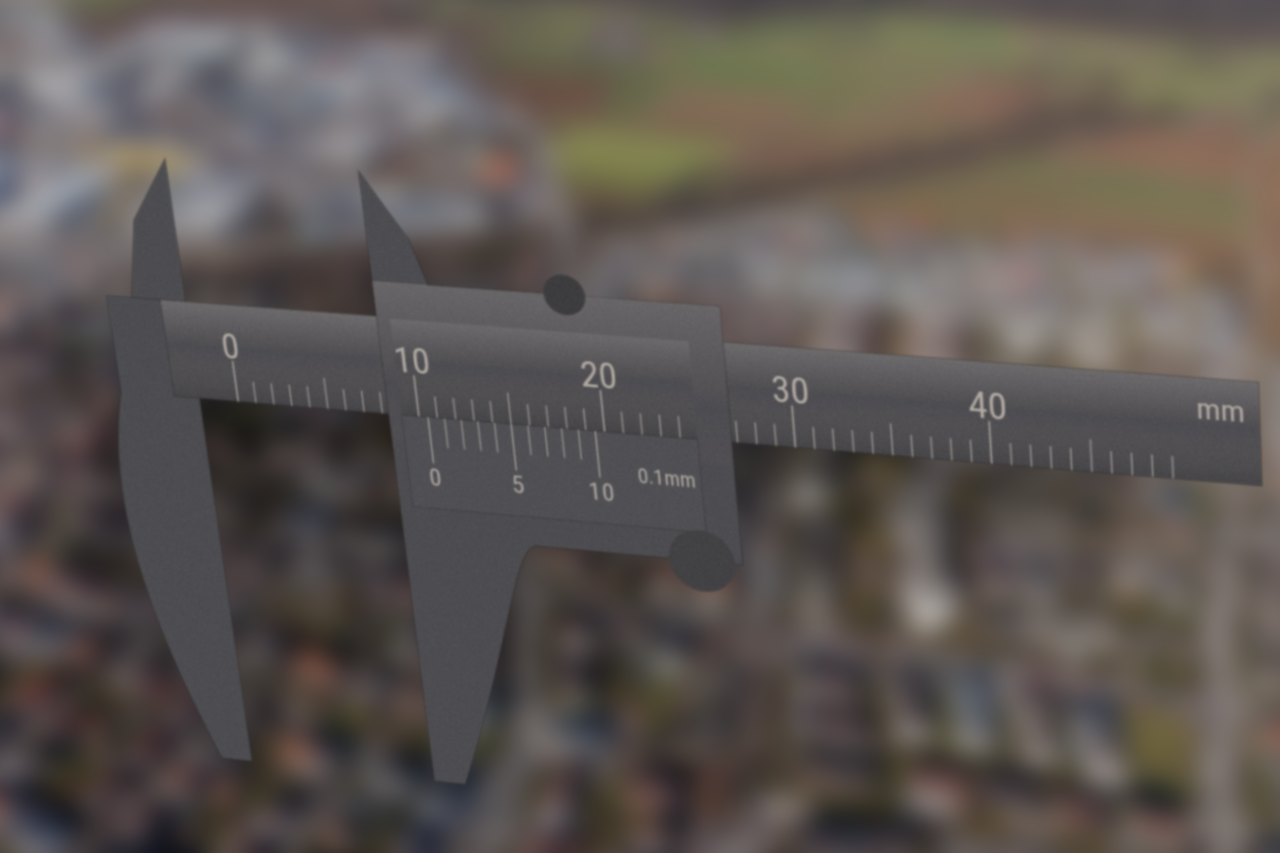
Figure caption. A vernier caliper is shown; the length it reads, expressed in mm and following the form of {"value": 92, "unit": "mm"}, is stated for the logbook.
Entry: {"value": 10.5, "unit": "mm"}
